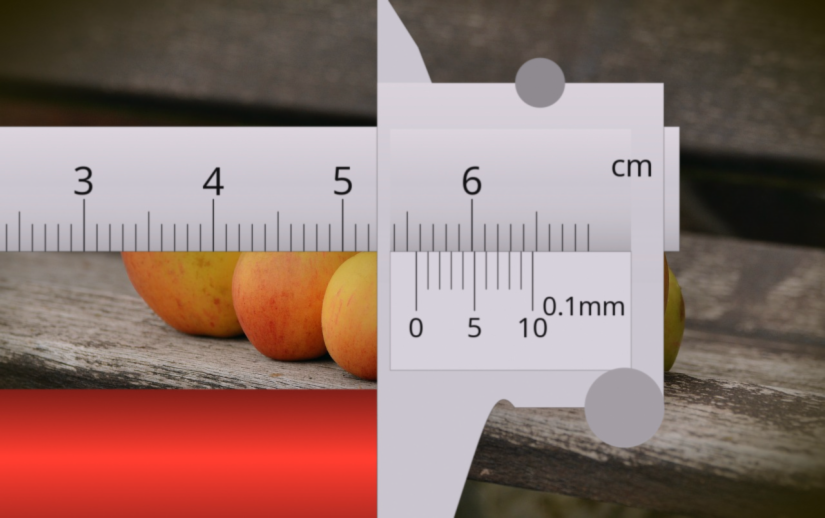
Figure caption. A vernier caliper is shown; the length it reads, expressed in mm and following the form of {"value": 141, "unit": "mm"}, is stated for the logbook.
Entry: {"value": 55.7, "unit": "mm"}
